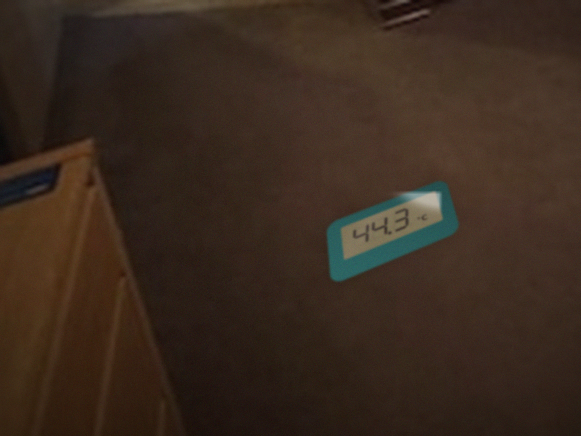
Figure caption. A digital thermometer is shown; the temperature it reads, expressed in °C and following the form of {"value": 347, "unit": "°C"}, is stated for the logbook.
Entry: {"value": 44.3, "unit": "°C"}
